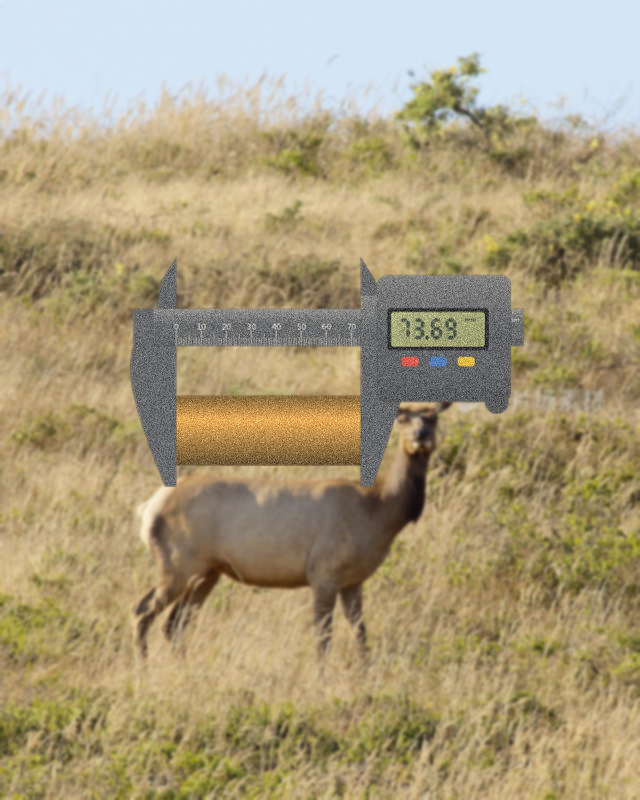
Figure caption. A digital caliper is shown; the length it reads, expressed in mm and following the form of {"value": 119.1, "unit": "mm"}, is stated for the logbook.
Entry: {"value": 73.69, "unit": "mm"}
